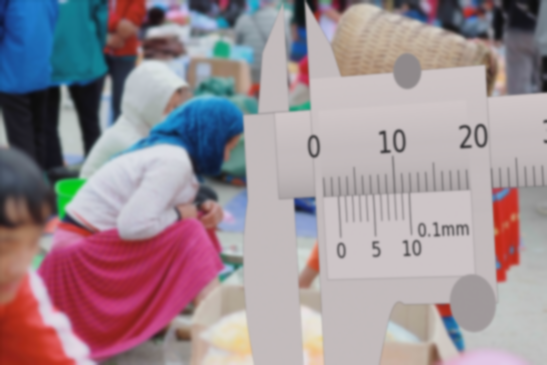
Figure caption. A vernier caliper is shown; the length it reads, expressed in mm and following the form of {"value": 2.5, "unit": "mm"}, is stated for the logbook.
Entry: {"value": 2.8, "unit": "mm"}
